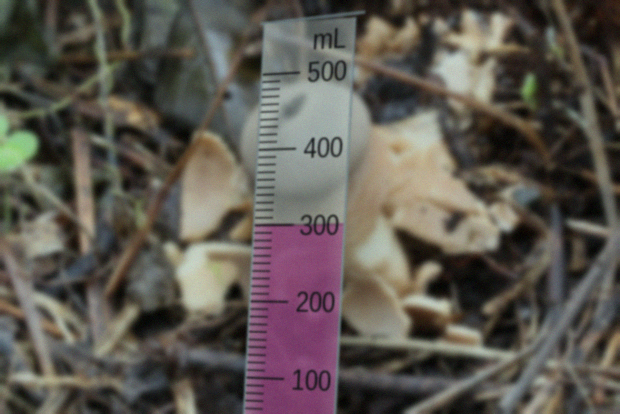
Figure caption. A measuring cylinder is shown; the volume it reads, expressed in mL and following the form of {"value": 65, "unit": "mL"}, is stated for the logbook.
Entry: {"value": 300, "unit": "mL"}
